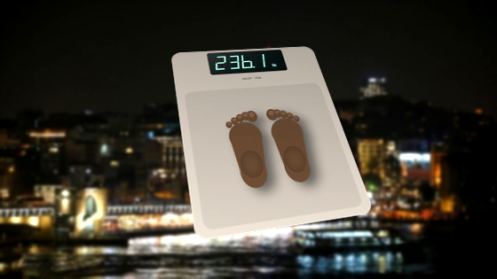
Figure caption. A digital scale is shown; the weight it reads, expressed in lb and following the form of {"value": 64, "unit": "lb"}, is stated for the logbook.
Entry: {"value": 236.1, "unit": "lb"}
